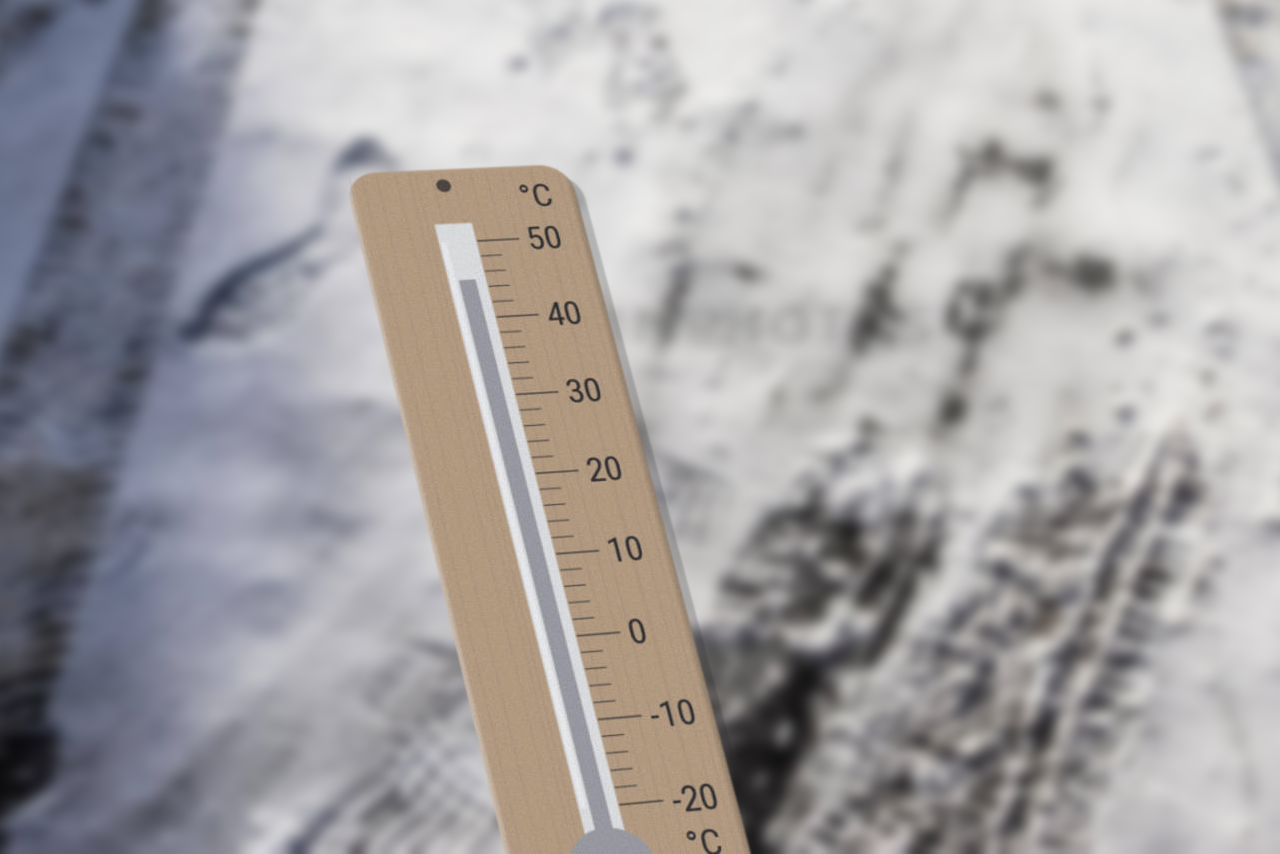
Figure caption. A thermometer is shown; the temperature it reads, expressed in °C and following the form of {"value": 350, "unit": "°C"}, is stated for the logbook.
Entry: {"value": 45, "unit": "°C"}
